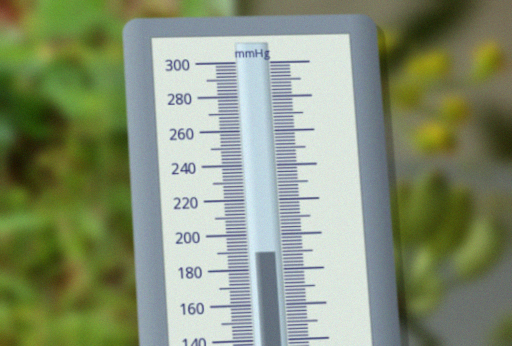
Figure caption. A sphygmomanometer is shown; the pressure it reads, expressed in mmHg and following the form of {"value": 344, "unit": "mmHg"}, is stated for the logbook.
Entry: {"value": 190, "unit": "mmHg"}
